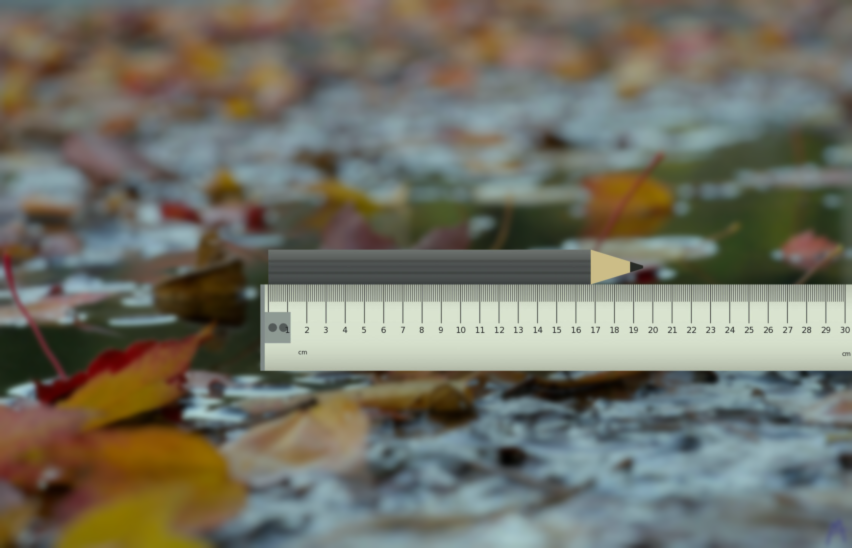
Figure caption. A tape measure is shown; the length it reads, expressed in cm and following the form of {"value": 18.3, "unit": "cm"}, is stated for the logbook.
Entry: {"value": 19.5, "unit": "cm"}
